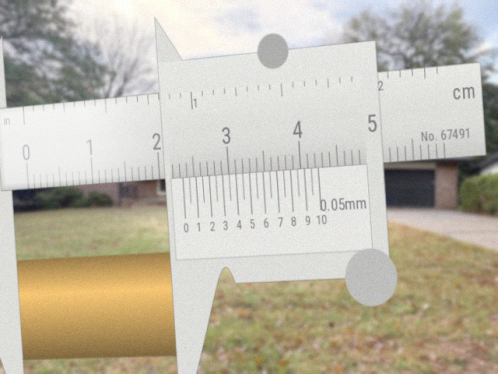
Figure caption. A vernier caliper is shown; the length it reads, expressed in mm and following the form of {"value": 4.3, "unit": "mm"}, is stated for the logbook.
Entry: {"value": 23.4, "unit": "mm"}
